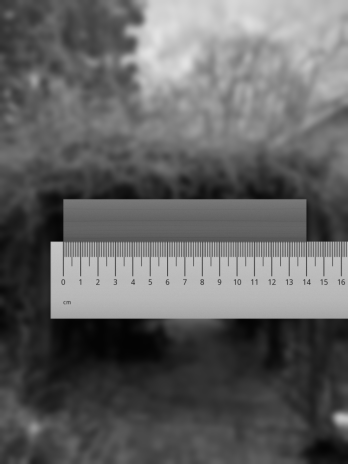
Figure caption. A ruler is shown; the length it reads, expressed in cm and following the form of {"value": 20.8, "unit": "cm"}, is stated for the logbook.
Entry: {"value": 14, "unit": "cm"}
